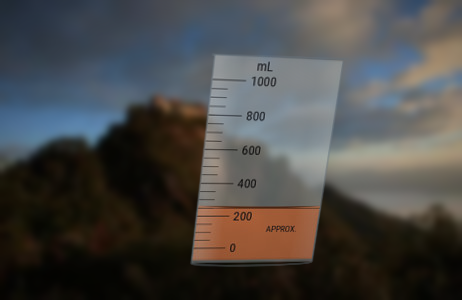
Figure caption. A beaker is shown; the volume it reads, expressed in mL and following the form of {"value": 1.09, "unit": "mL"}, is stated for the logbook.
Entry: {"value": 250, "unit": "mL"}
